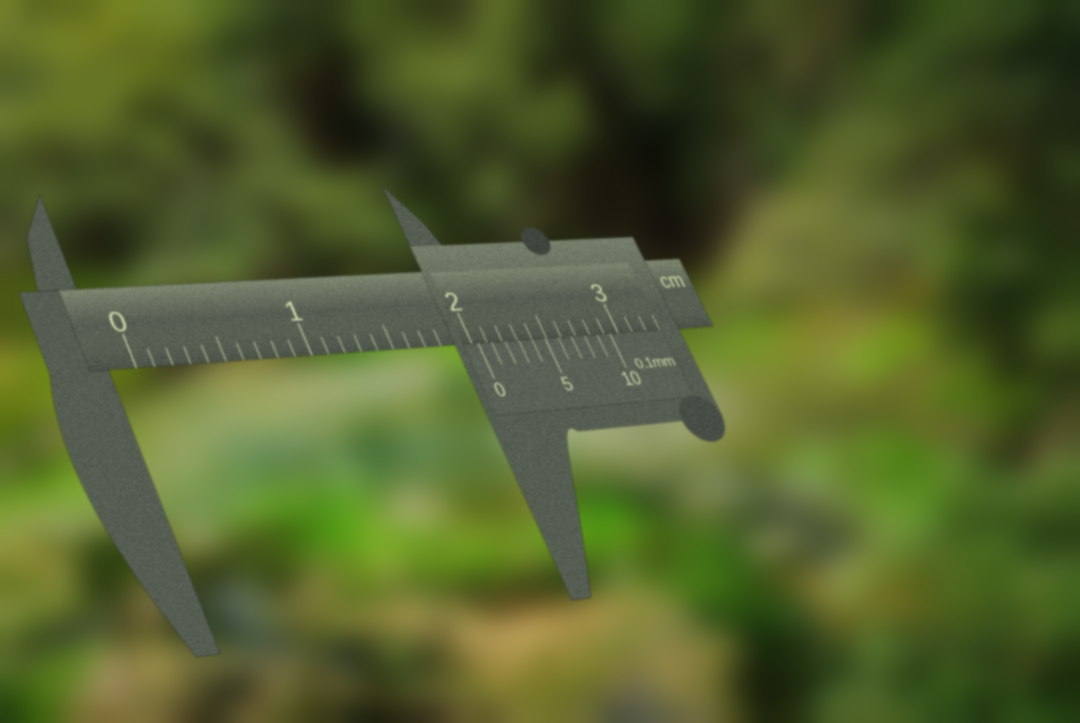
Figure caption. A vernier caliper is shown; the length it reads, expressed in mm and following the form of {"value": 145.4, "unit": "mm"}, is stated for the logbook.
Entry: {"value": 20.4, "unit": "mm"}
